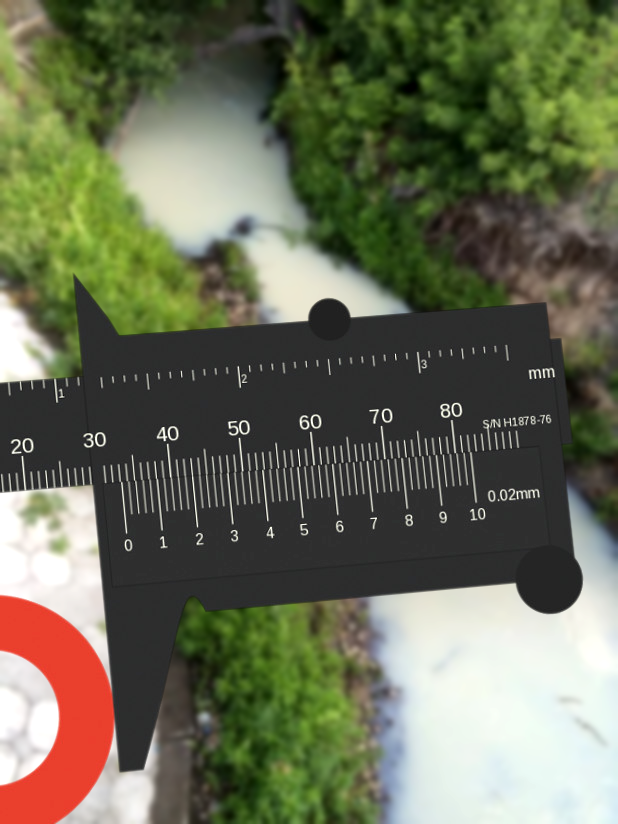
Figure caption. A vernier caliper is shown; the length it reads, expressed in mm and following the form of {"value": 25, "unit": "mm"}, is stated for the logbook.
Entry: {"value": 33.2, "unit": "mm"}
